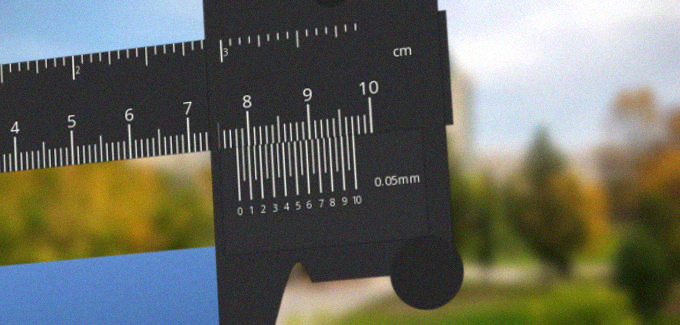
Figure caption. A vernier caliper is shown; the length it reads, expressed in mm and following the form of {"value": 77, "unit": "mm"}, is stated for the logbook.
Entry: {"value": 78.0, "unit": "mm"}
